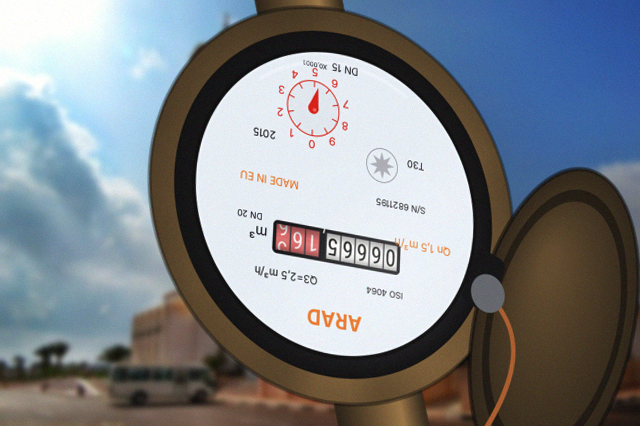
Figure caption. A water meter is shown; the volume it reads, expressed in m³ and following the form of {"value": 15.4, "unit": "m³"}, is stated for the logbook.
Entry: {"value": 6665.1655, "unit": "m³"}
